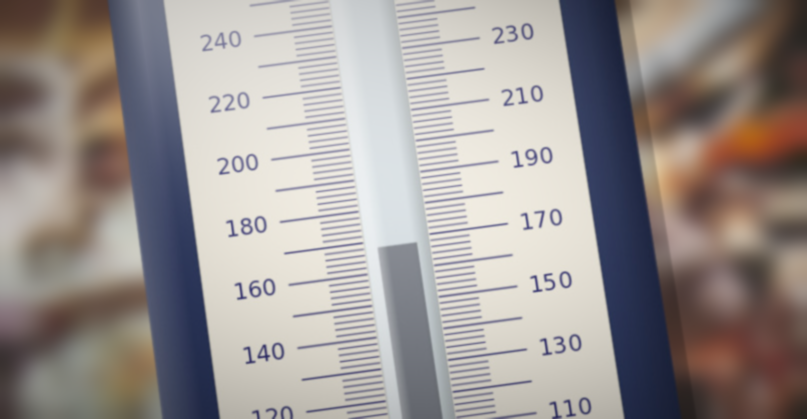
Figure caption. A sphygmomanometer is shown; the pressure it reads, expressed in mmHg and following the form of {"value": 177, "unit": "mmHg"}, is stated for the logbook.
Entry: {"value": 168, "unit": "mmHg"}
